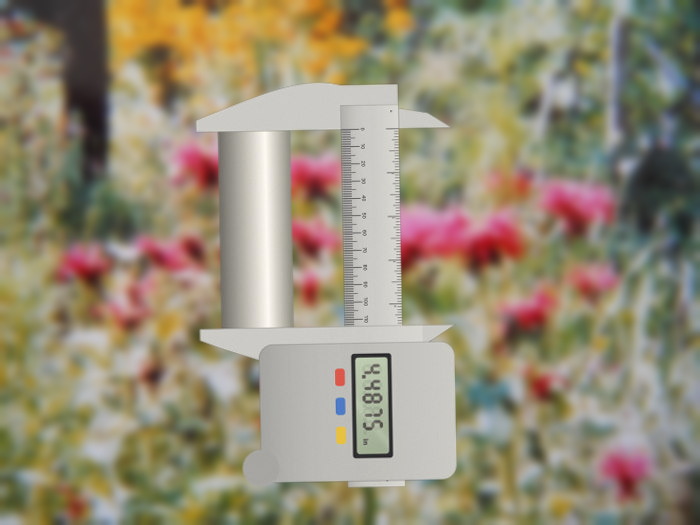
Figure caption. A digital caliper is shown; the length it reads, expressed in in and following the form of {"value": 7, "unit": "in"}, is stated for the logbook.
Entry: {"value": 4.4875, "unit": "in"}
